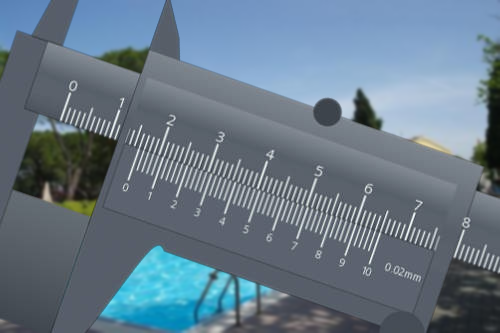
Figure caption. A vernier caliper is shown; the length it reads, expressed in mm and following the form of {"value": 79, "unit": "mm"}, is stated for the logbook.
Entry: {"value": 16.0, "unit": "mm"}
